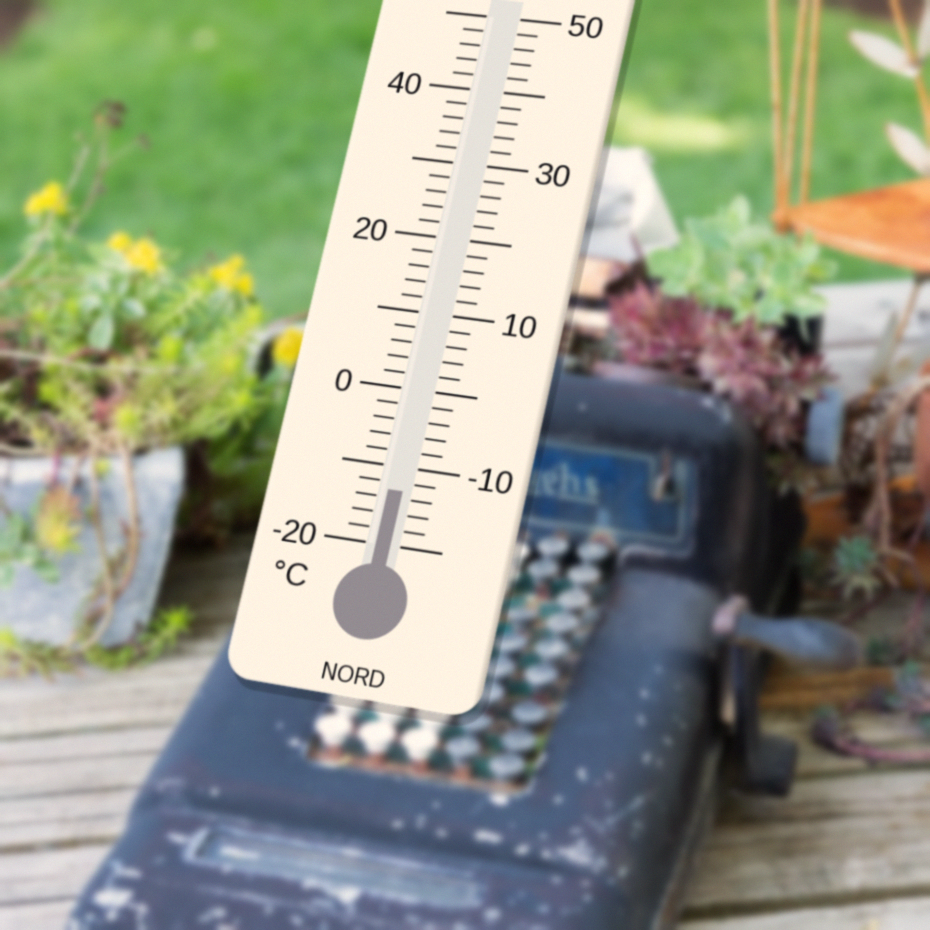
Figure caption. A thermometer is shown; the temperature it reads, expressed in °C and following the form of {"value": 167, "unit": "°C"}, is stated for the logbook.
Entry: {"value": -13, "unit": "°C"}
